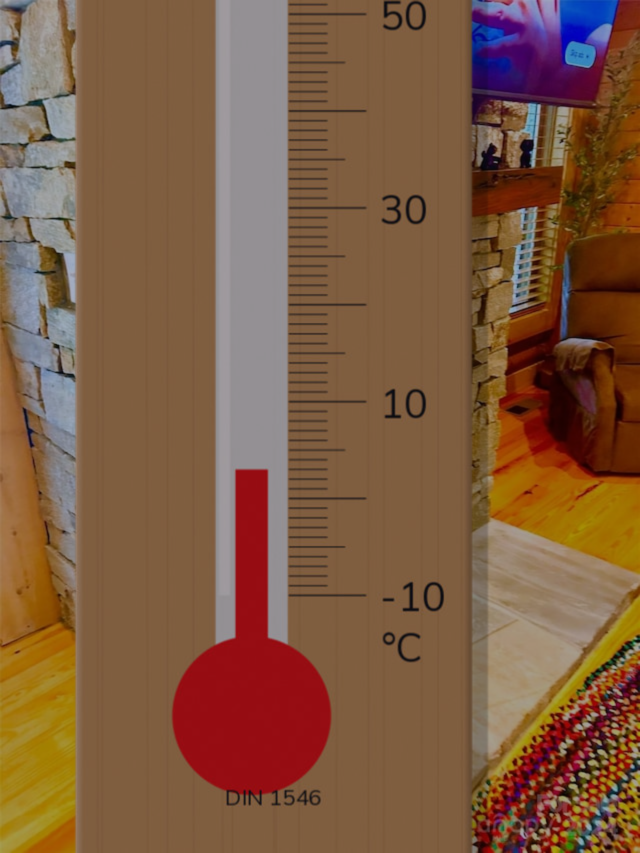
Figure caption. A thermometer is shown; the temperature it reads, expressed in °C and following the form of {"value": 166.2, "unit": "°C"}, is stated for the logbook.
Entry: {"value": 3, "unit": "°C"}
